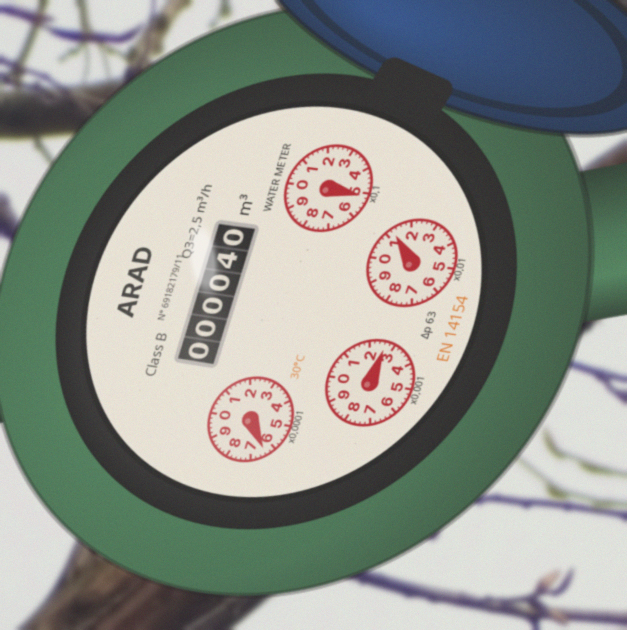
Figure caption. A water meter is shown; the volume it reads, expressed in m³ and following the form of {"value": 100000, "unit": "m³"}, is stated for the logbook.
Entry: {"value": 40.5126, "unit": "m³"}
